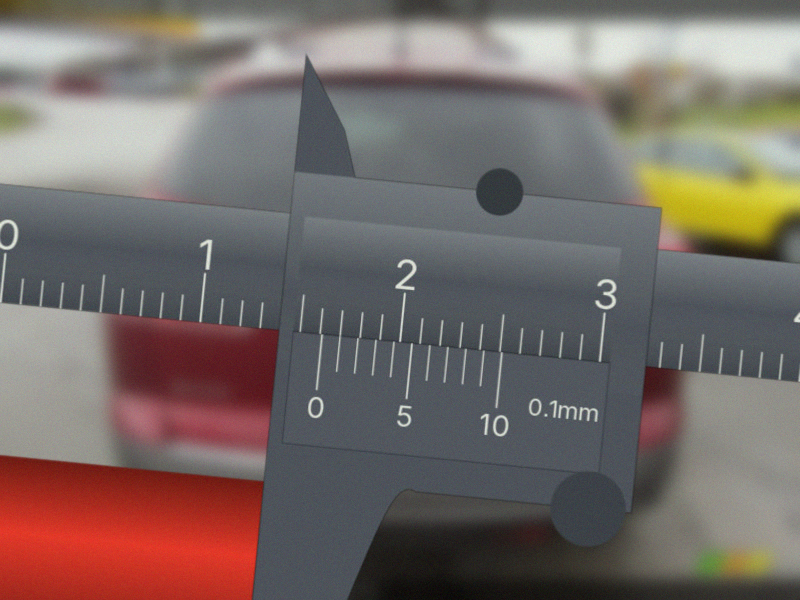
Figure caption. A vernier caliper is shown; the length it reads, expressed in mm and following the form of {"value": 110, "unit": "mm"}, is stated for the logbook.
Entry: {"value": 16.1, "unit": "mm"}
